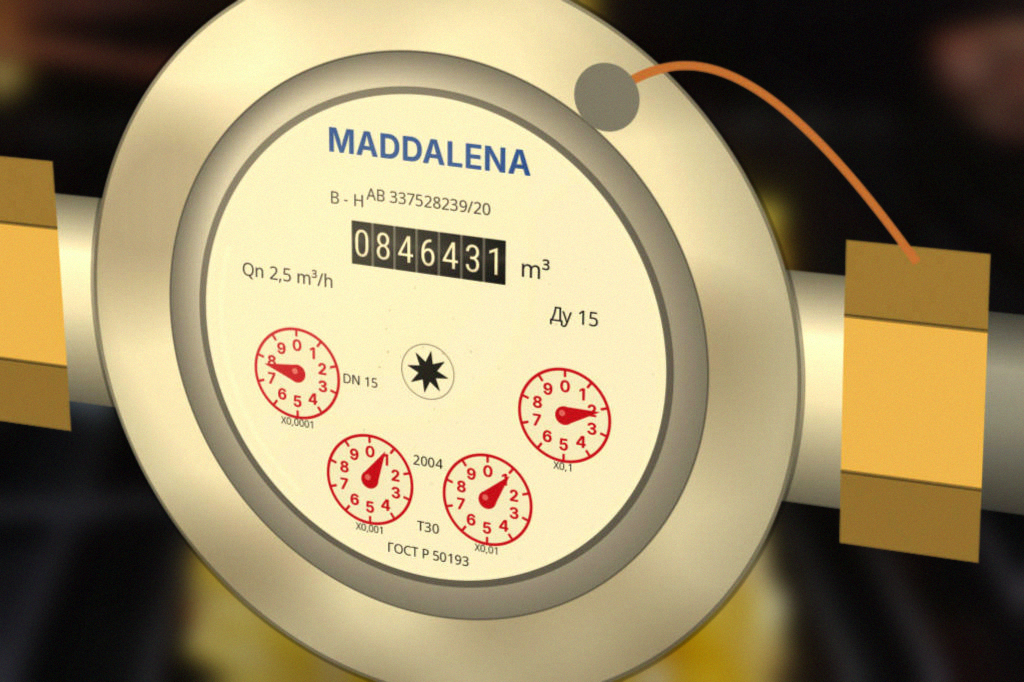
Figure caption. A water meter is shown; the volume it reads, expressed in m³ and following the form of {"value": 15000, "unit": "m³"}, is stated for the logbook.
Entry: {"value": 846431.2107, "unit": "m³"}
